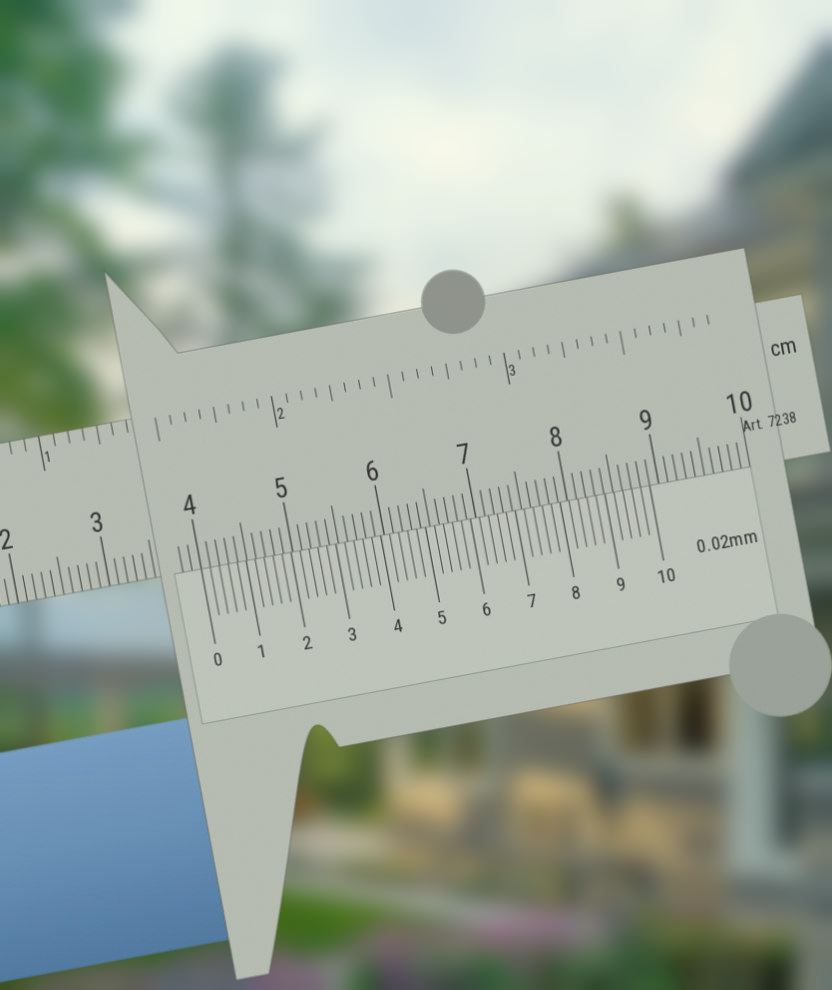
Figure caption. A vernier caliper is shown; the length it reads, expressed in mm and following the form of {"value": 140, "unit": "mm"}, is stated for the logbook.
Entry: {"value": 40.0, "unit": "mm"}
